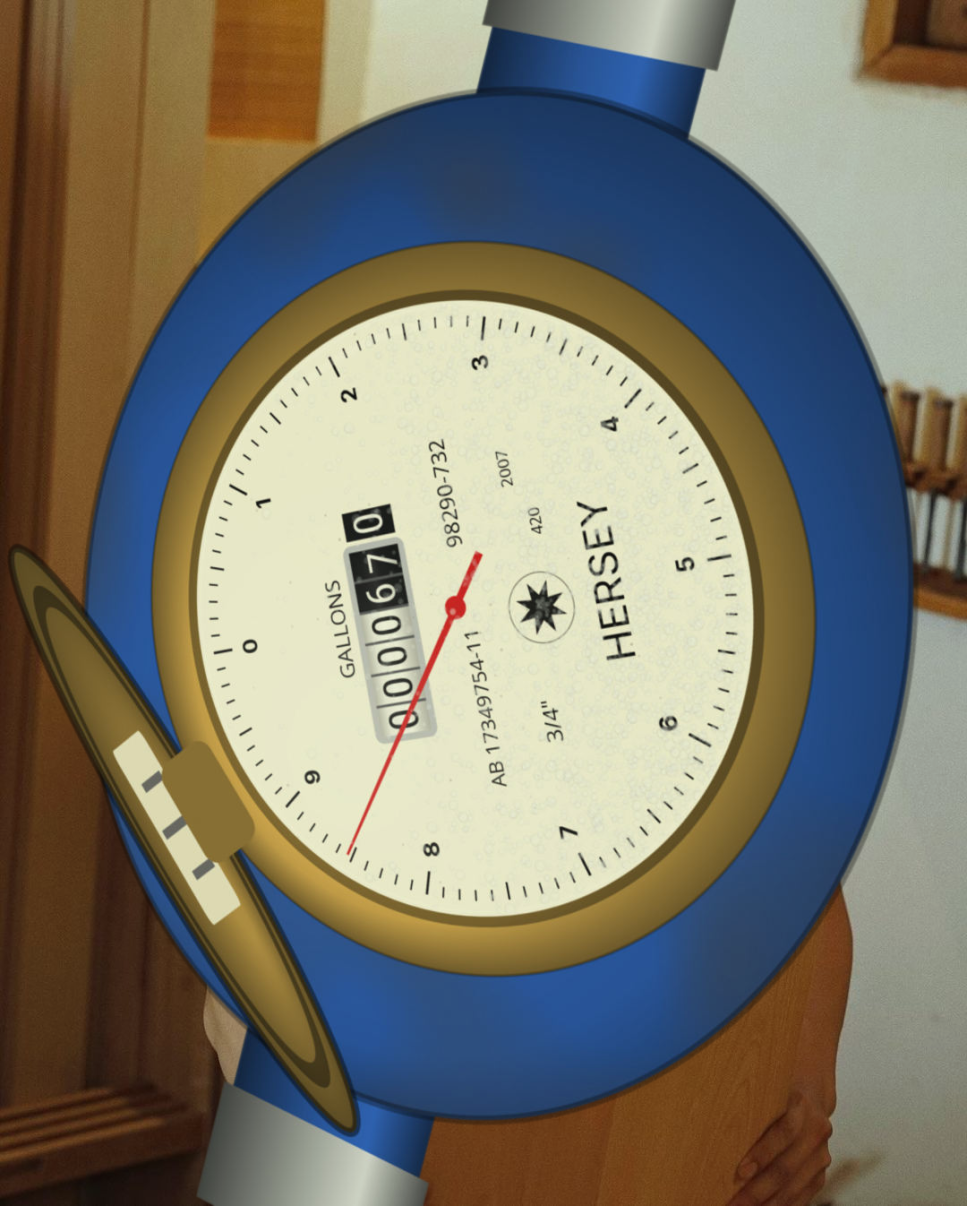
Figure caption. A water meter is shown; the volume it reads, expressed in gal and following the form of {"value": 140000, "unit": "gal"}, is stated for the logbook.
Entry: {"value": 668.5, "unit": "gal"}
